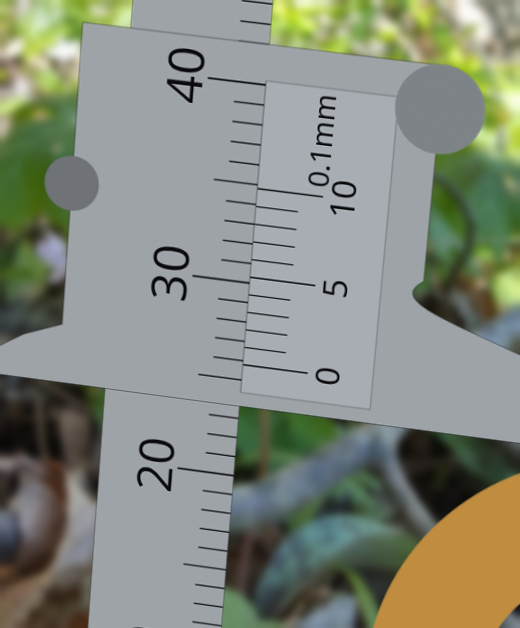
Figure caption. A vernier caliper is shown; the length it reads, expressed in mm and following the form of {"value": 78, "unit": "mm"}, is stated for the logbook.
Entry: {"value": 25.8, "unit": "mm"}
